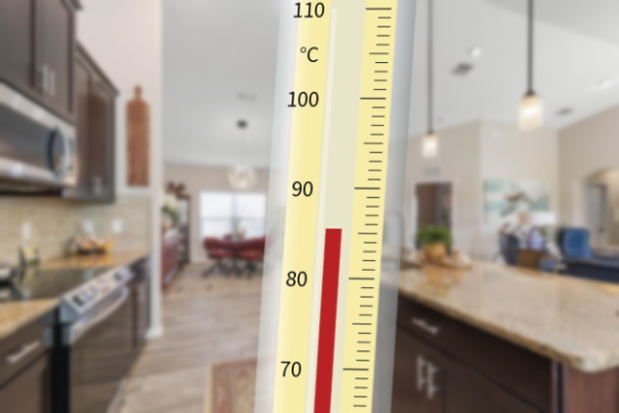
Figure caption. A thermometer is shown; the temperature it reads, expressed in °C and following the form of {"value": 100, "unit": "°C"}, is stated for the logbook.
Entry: {"value": 85.5, "unit": "°C"}
